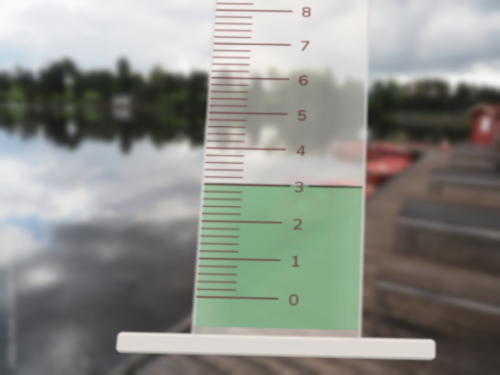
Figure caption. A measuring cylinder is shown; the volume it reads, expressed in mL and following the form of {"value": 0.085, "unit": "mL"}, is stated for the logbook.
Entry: {"value": 3, "unit": "mL"}
